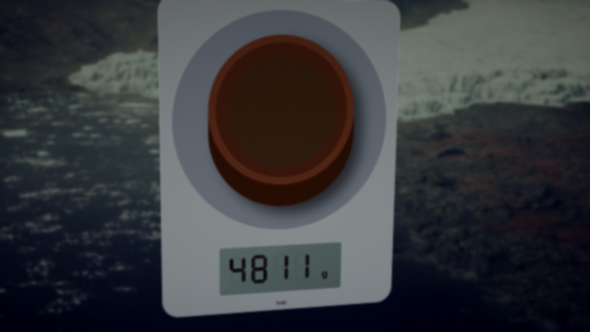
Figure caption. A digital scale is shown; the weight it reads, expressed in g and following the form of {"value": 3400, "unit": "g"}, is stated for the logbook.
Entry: {"value": 4811, "unit": "g"}
